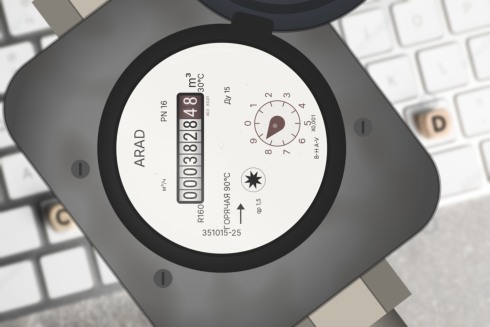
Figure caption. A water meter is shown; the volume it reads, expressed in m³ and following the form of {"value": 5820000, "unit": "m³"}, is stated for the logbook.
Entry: {"value": 3828.488, "unit": "m³"}
